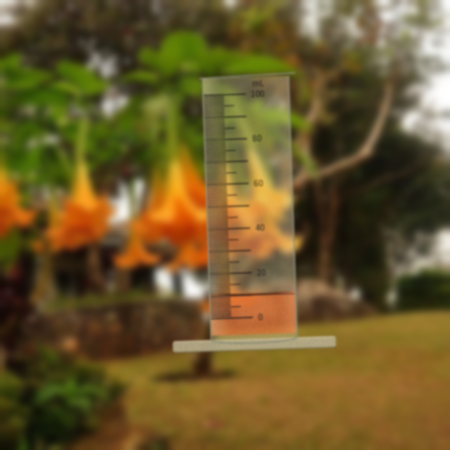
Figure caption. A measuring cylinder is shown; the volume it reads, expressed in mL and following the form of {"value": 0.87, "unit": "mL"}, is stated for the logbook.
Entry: {"value": 10, "unit": "mL"}
